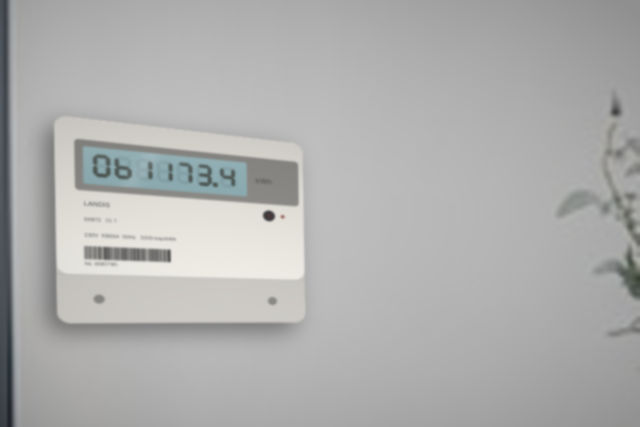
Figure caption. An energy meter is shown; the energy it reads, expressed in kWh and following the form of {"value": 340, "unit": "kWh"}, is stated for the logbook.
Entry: {"value": 61173.4, "unit": "kWh"}
